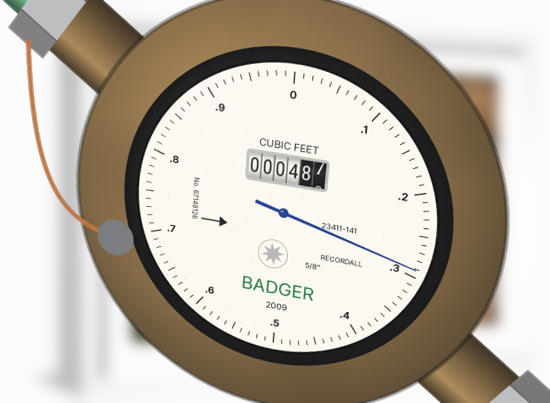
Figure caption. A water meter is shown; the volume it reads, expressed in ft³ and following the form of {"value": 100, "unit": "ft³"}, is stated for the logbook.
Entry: {"value": 487.29, "unit": "ft³"}
